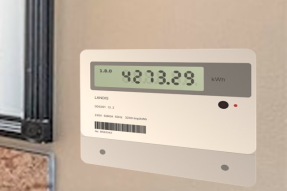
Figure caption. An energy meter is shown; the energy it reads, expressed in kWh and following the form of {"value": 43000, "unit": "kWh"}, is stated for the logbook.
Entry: {"value": 4273.29, "unit": "kWh"}
